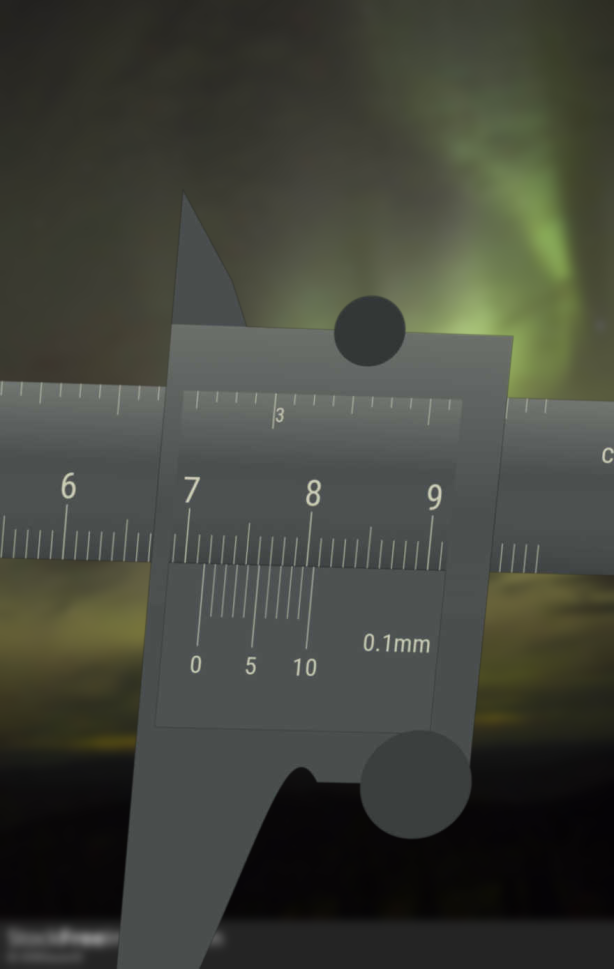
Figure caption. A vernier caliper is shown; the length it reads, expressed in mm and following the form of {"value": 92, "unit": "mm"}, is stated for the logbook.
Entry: {"value": 71.6, "unit": "mm"}
